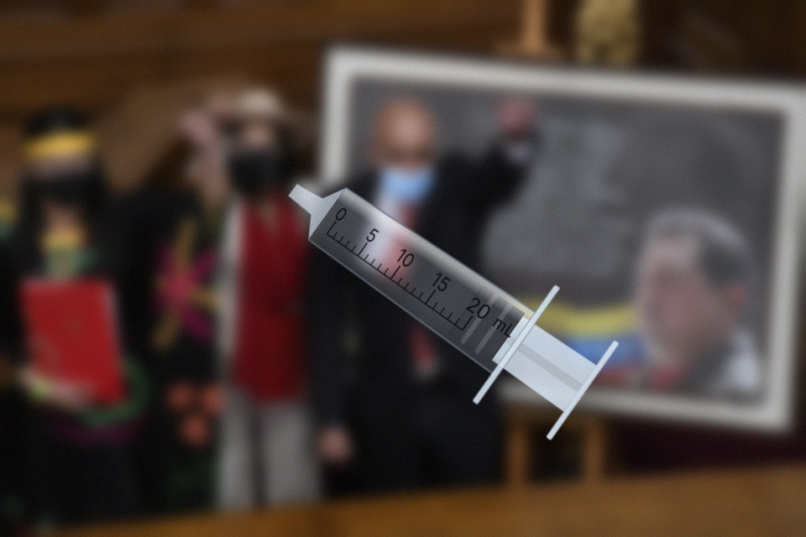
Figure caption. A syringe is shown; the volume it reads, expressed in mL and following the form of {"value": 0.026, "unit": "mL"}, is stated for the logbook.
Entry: {"value": 19, "unit": "mL"}
